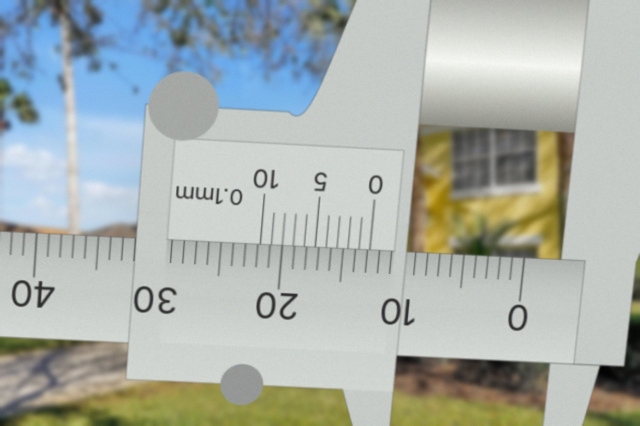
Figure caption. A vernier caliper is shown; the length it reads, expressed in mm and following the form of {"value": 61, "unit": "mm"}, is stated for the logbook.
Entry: {"value": 12.8, "unit": "mm"}
